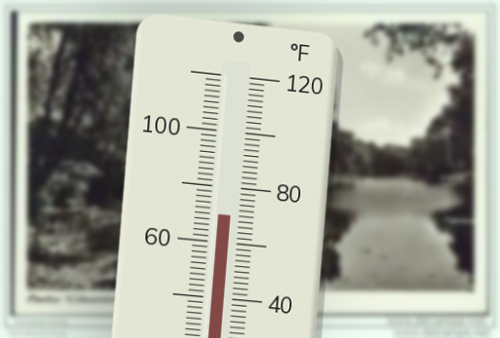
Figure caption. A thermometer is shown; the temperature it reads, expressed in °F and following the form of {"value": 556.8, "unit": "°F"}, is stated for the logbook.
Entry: {"value": 70, "unit": "°F"}
